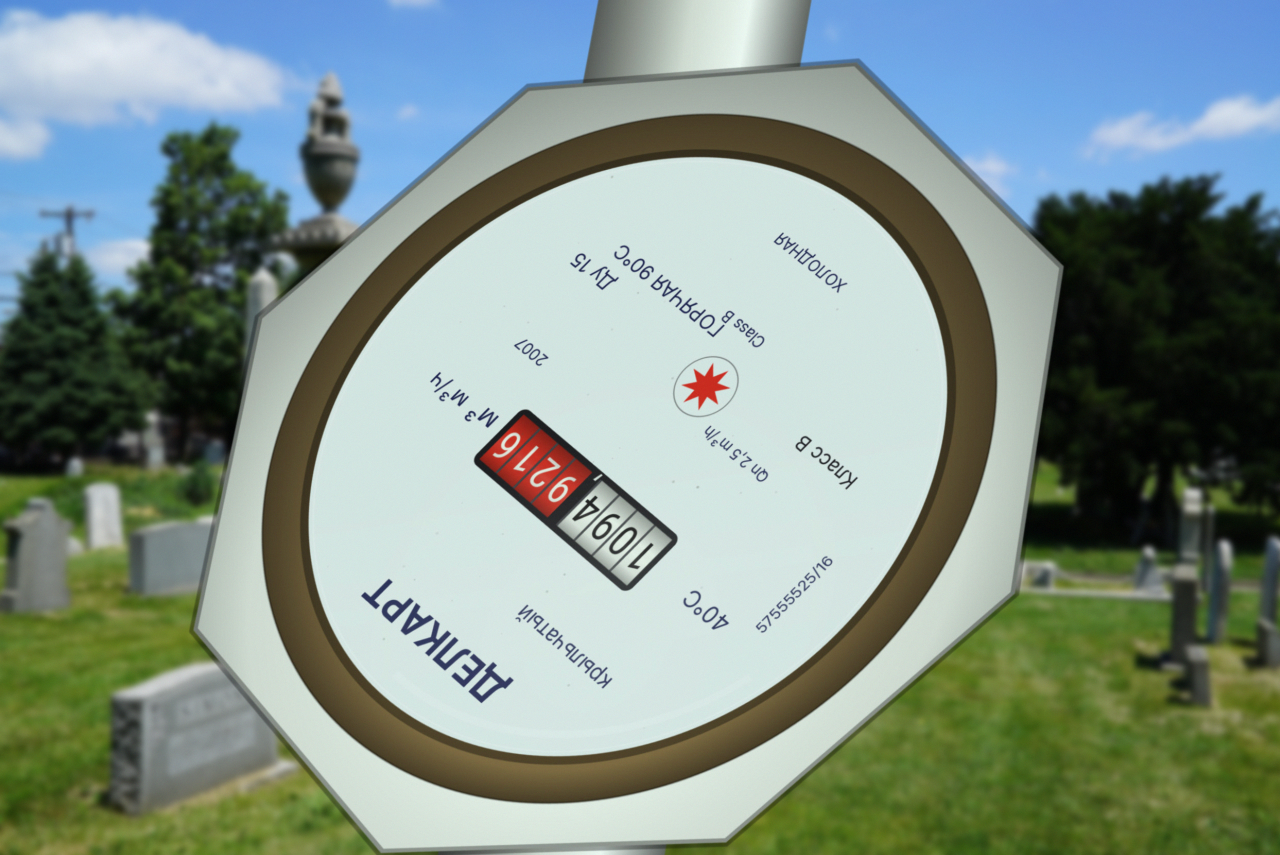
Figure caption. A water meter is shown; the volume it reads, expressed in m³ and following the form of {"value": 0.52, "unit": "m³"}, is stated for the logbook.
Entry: {"value": 1094.9216, "unit": "m³"}
